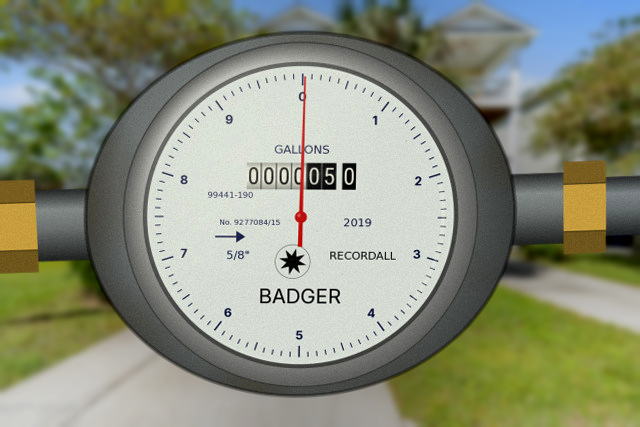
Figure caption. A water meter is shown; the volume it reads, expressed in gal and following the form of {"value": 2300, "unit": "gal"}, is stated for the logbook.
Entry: {"value": 50.0, "unit": "gal"}
